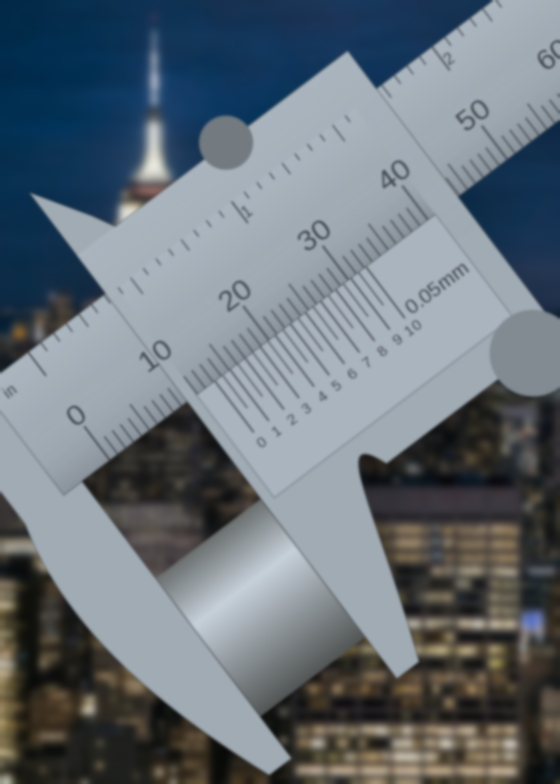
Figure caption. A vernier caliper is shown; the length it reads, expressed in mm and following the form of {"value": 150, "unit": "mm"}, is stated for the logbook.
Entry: {"value": 13.2, "unit": "mm"}
